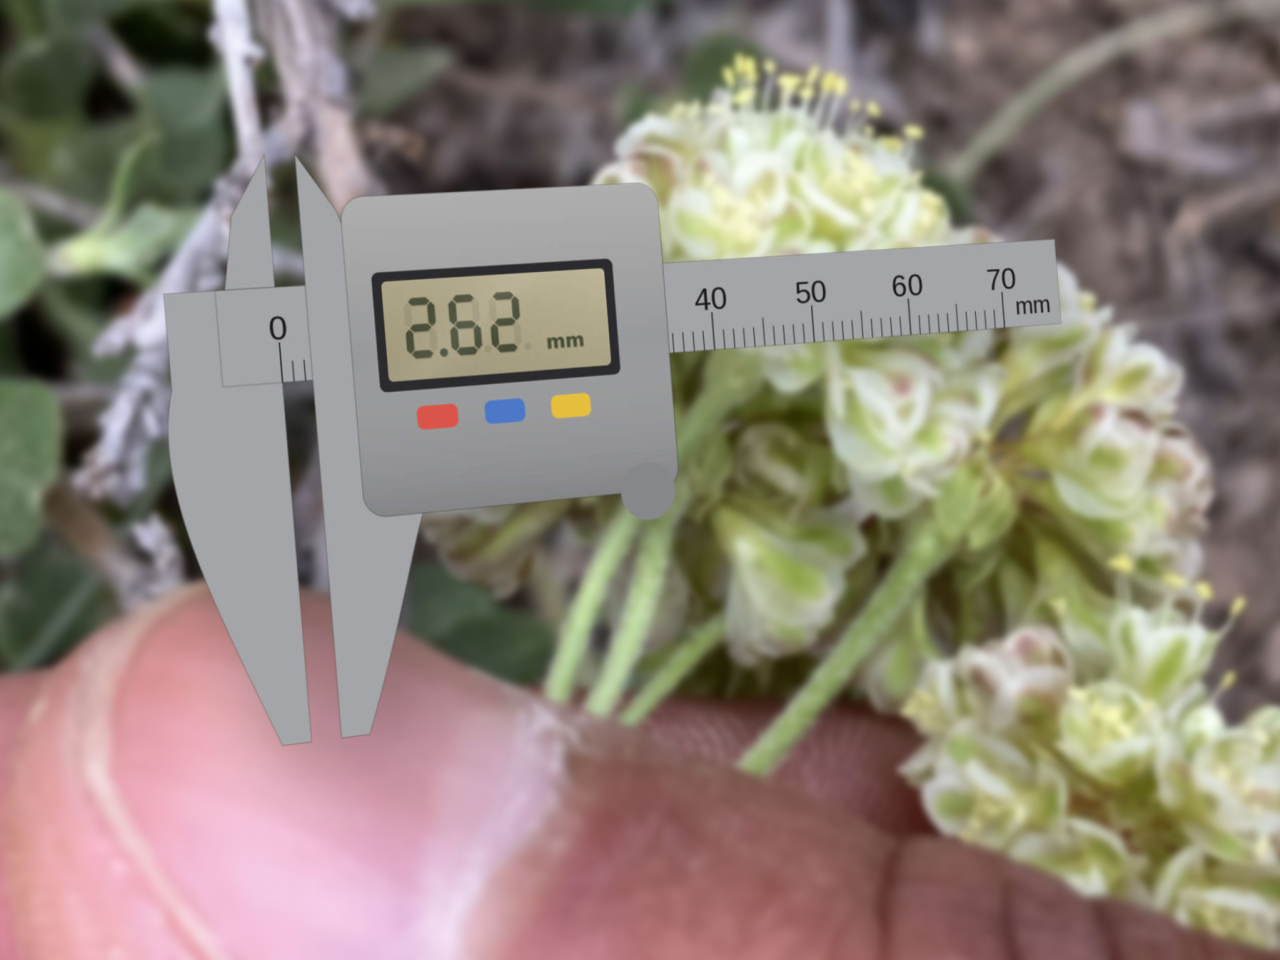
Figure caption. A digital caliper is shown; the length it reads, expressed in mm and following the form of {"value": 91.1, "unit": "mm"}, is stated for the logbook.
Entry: {"value": 2.62, "unit": "mm"}
